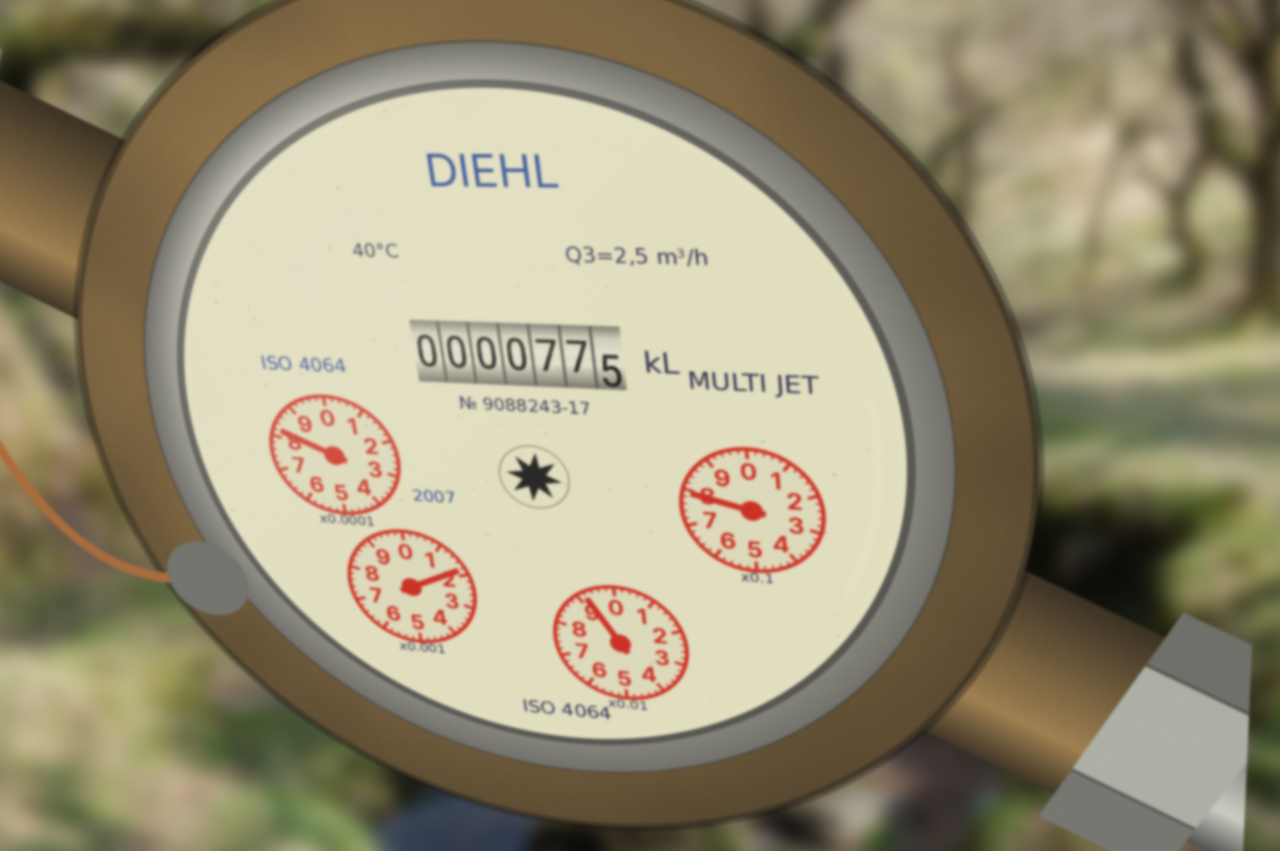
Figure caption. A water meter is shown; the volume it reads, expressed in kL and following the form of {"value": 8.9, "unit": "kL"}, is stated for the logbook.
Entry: {"value": 774.7918, "unit": "kL"}
